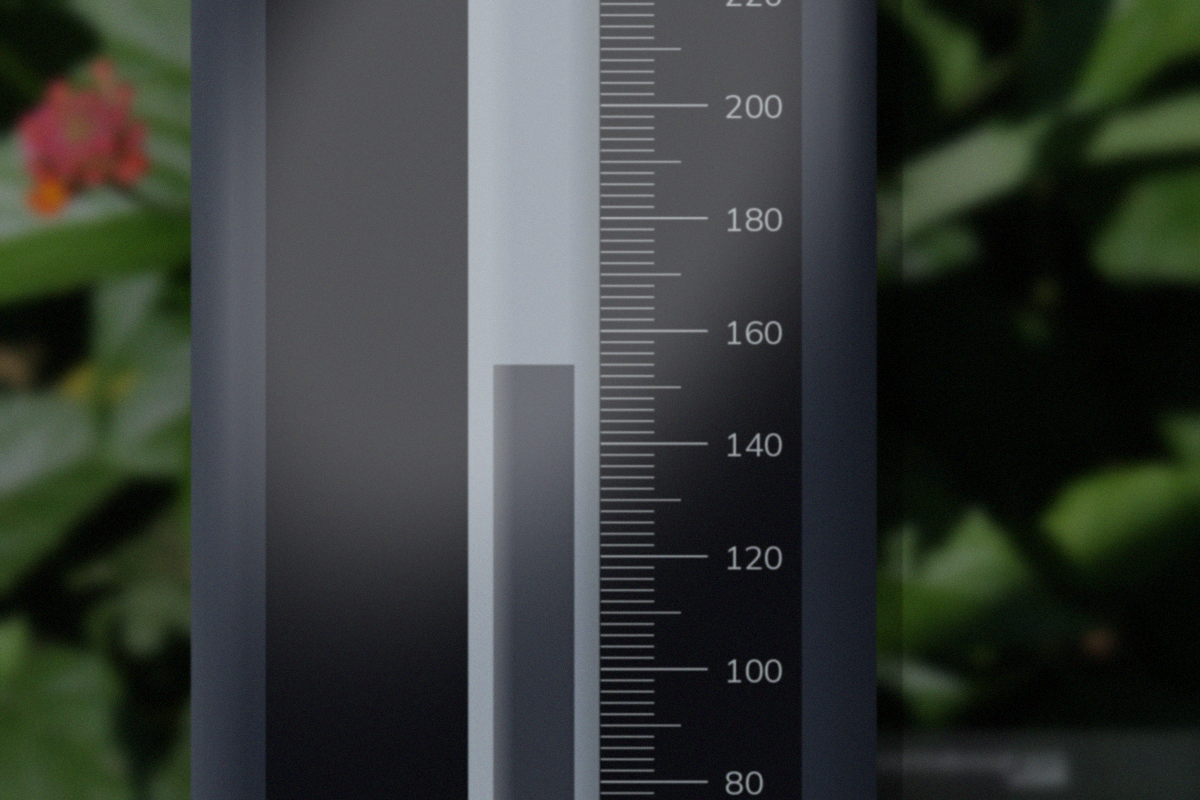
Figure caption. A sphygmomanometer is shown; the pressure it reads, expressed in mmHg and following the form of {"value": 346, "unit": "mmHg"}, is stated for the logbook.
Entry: {"value": 154, "unit": "mmHg"}
